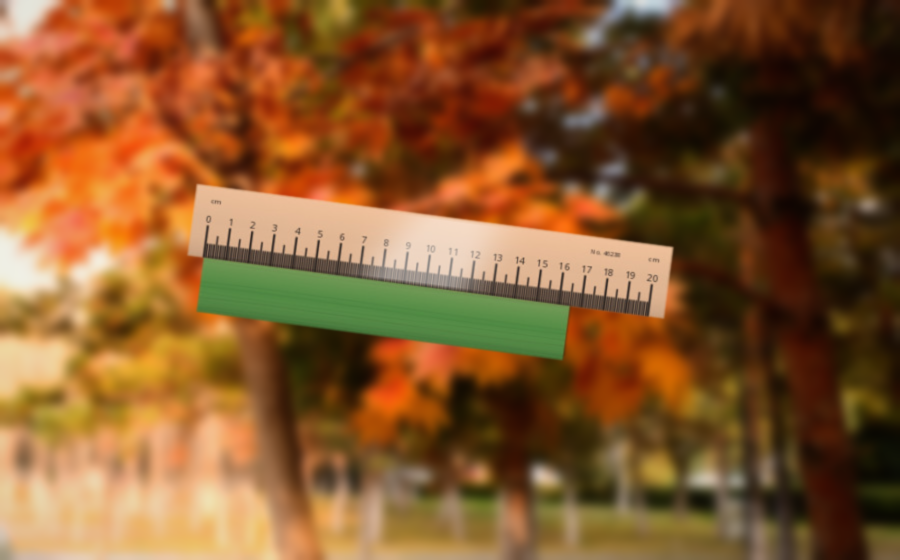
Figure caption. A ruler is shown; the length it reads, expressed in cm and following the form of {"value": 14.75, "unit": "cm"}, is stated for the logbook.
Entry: {"value": 16.5, "unit": "cm"}
